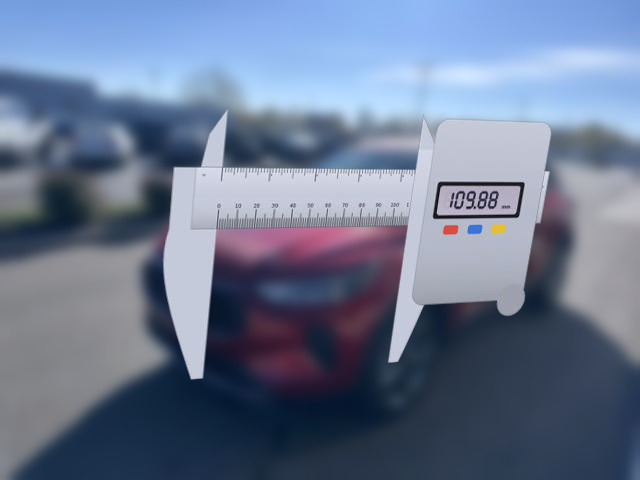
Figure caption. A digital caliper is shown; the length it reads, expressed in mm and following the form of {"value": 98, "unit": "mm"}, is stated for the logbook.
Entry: {"value": 109.88, "unit": "mm"}
